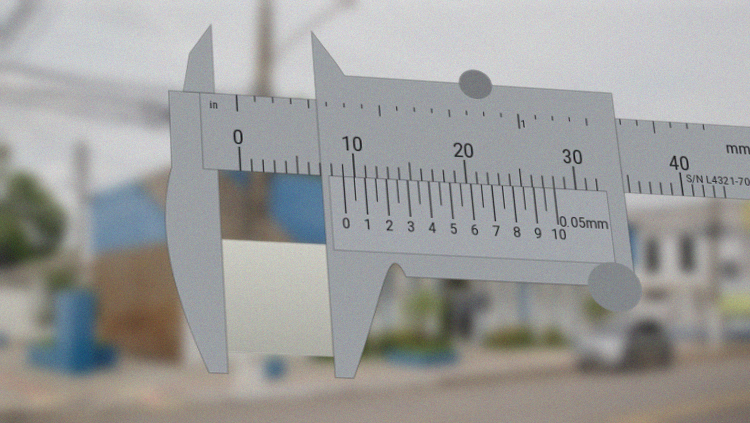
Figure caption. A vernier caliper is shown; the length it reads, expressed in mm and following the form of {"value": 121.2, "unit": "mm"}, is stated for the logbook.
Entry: {"value": 9.0, "unit": "mm"}
